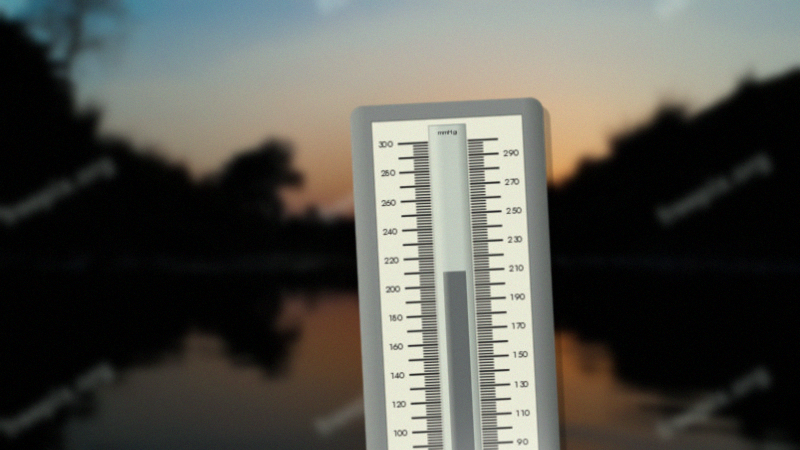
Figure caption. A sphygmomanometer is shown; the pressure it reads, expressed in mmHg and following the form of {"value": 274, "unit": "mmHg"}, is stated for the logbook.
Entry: {"value": 210, "unit": "mmHg"}
